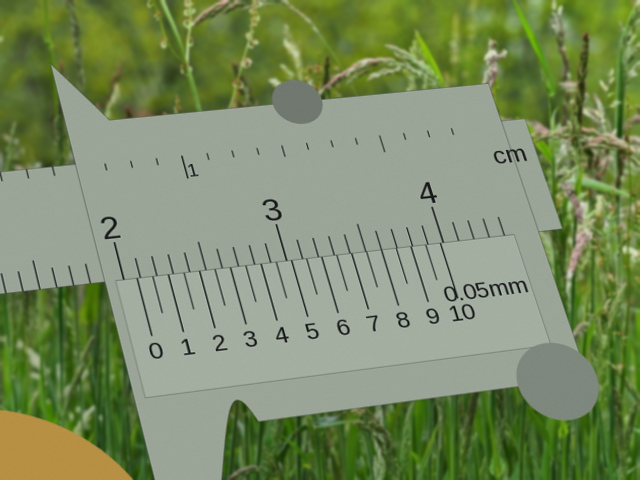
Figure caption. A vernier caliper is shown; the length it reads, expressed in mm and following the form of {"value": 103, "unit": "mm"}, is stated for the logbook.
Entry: {"value": 20.8, "unit": "mm"}
